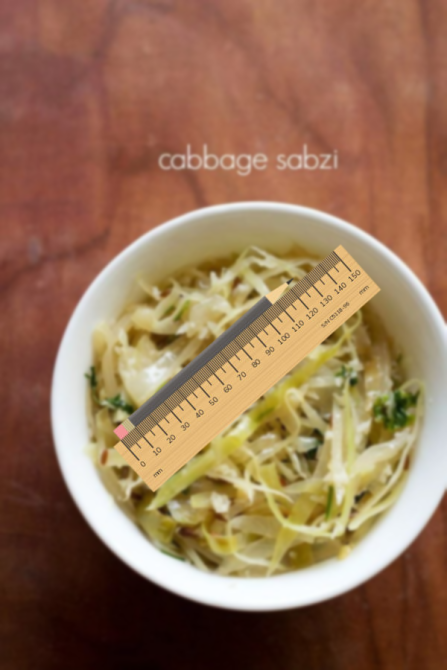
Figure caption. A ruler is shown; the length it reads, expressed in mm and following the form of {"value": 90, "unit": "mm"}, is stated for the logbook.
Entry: {"value": 125, "unit": "mm"}
